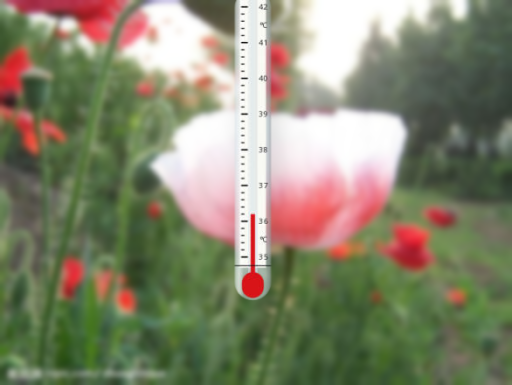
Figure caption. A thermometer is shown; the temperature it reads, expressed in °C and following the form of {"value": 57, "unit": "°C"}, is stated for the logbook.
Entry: {"value": 36.2, "unit": "°C"}
